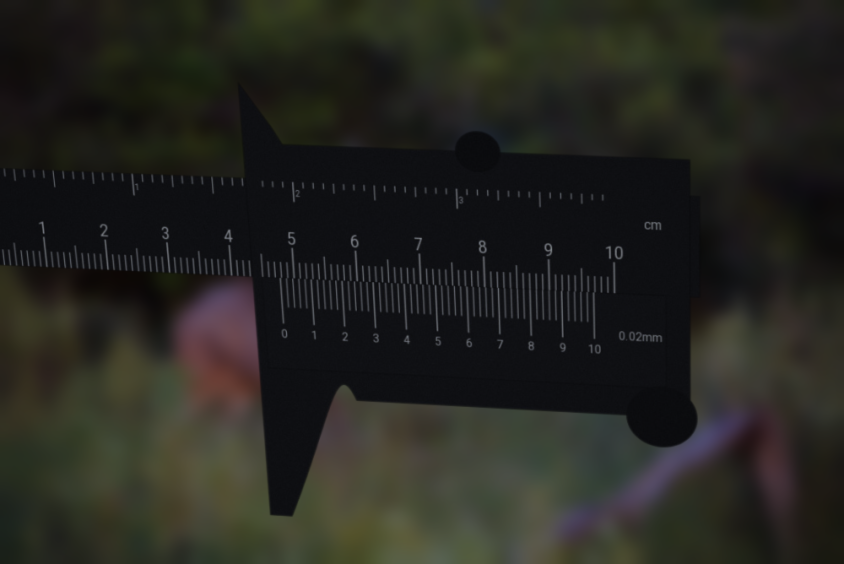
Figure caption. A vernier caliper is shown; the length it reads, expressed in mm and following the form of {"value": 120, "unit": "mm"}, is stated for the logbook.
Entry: {"value": 47.8, "unit": "mm"}
